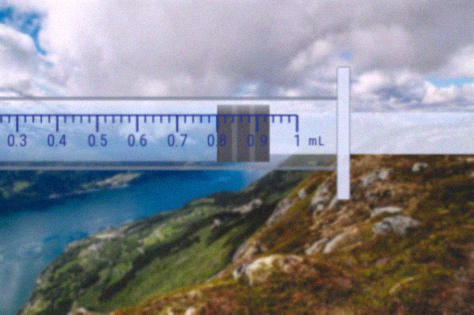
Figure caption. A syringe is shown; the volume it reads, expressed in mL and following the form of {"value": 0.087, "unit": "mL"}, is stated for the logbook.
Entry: {"value": 0.8, "unit": "mL"}
